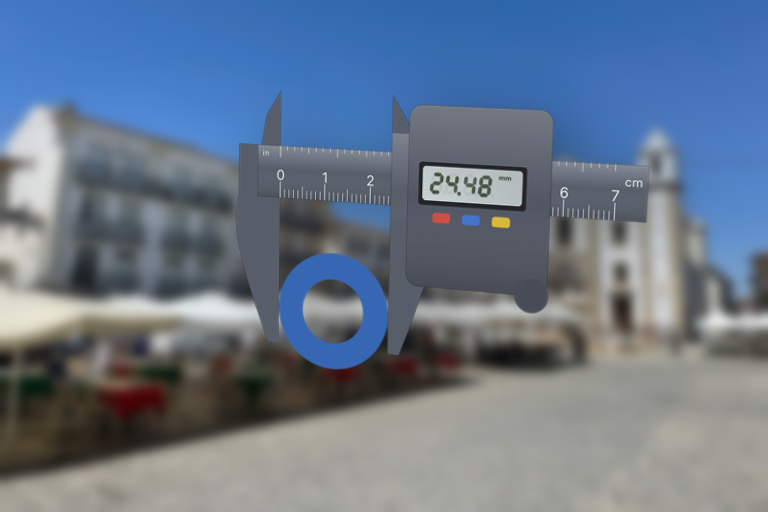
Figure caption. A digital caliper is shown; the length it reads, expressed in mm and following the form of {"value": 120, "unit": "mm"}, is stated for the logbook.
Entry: {"value": 24.48, "unit": "mm"}
